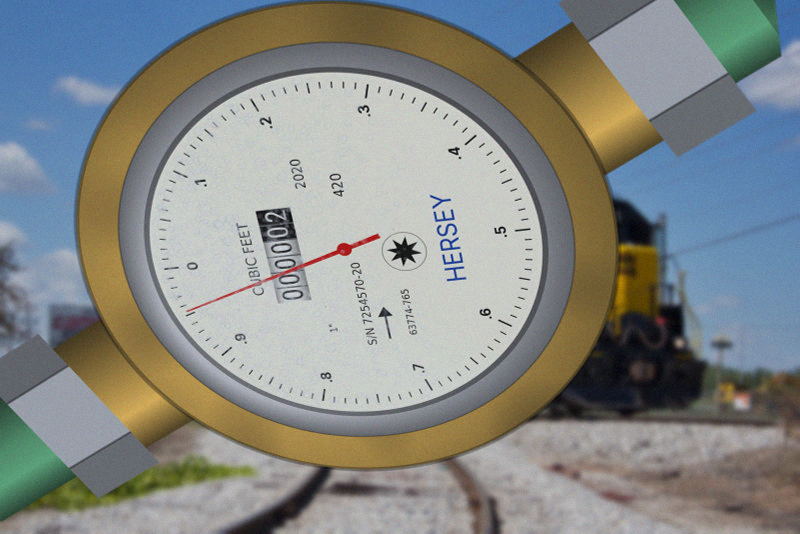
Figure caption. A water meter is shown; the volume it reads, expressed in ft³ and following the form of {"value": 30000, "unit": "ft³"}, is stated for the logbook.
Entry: {"value": 1.95, "unit": "ft³"}
